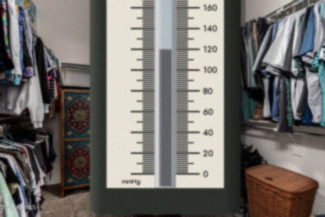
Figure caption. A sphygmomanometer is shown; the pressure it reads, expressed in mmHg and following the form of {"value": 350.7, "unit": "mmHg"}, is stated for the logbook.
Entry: {"value": 120, "unit": "mmHg"}
